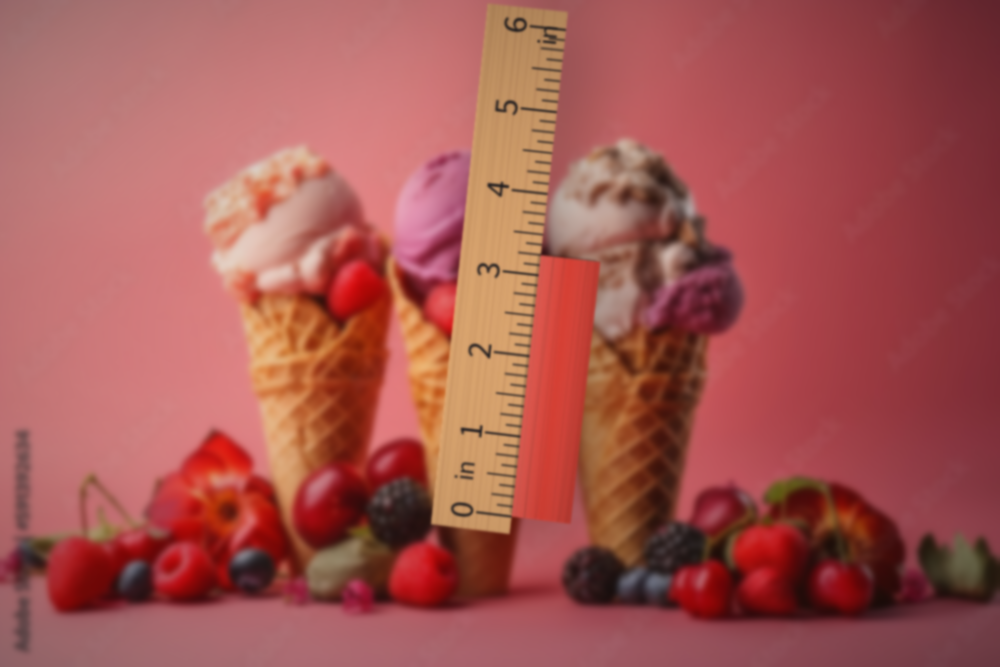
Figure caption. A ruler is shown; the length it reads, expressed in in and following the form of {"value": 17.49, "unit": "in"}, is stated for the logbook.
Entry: {"value": 3.25, "unit": "in"}
